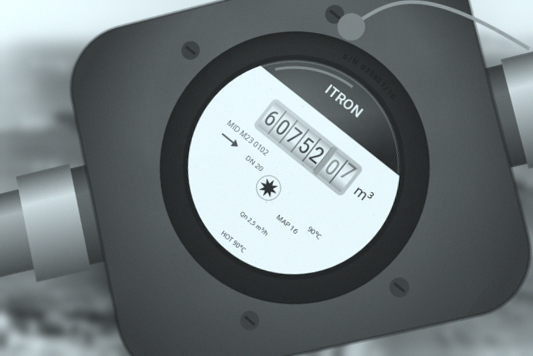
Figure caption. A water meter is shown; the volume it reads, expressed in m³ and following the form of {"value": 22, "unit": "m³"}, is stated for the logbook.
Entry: {"value": 60752.07, "unit": "m³"}
